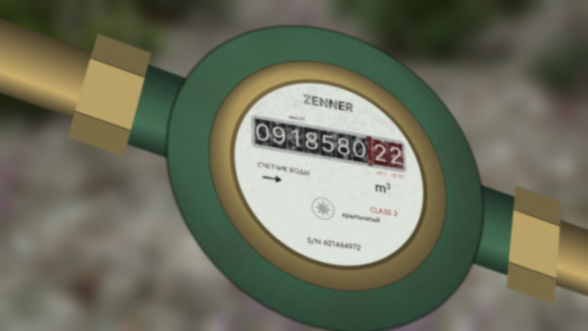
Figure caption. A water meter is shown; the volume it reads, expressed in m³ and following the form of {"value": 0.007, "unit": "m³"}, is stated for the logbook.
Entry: {"value": 918580.22, "unit": "m³"}
